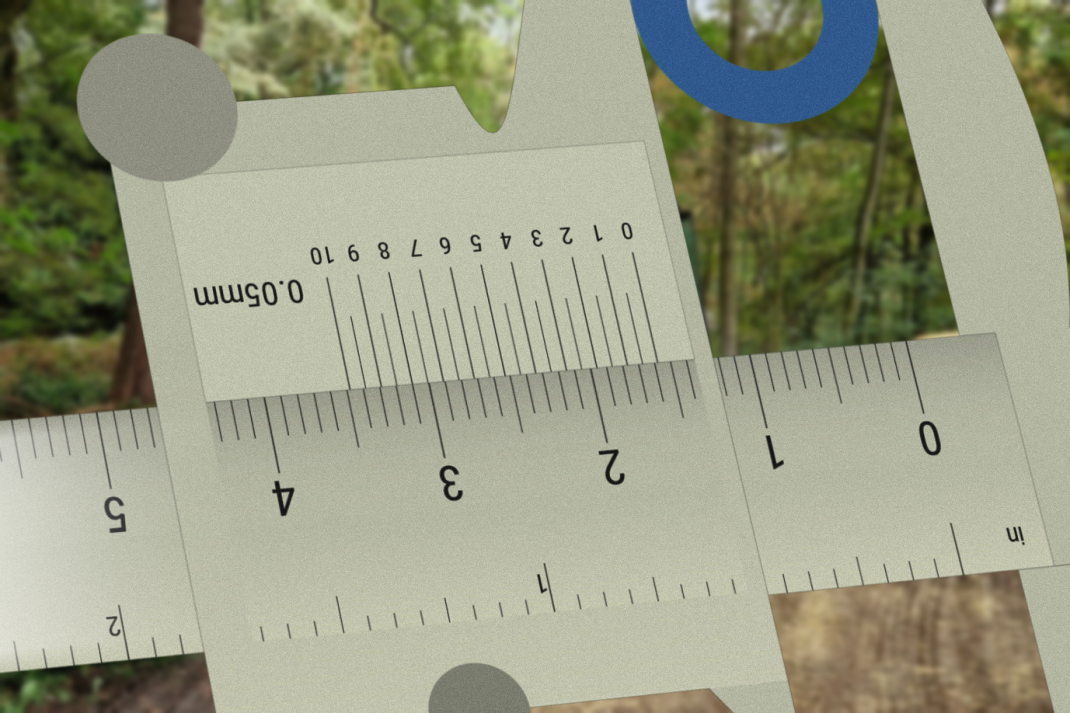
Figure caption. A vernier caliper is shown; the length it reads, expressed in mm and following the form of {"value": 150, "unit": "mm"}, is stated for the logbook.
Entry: {"value": 15.8, "unit": "mm"}
